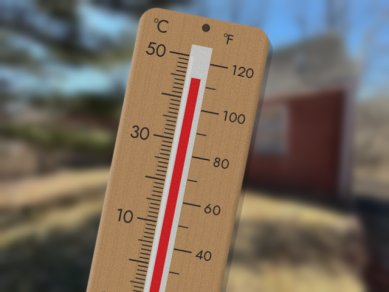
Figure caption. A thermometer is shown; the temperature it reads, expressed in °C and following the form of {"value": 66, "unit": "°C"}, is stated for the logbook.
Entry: {"value": 45, "unit": "°C"}
